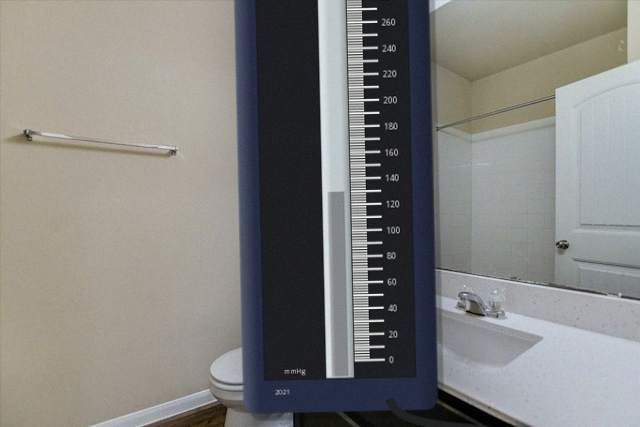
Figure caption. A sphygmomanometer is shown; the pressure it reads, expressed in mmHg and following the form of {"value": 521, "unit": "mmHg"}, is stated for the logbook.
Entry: {"value": 130, "unit": "mmHg"}
